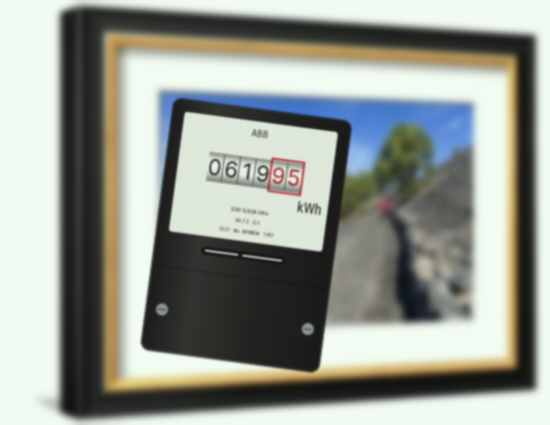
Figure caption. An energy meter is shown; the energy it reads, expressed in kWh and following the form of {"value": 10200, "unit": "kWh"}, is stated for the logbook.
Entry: {"value": 619.95, "unit": "kWh"}
